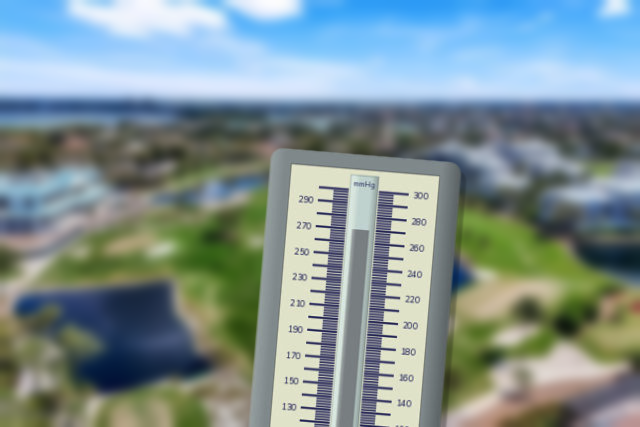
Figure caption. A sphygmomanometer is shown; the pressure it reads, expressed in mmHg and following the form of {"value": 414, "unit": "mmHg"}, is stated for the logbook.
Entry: {"value": 270, "unit": "mmHg"}
